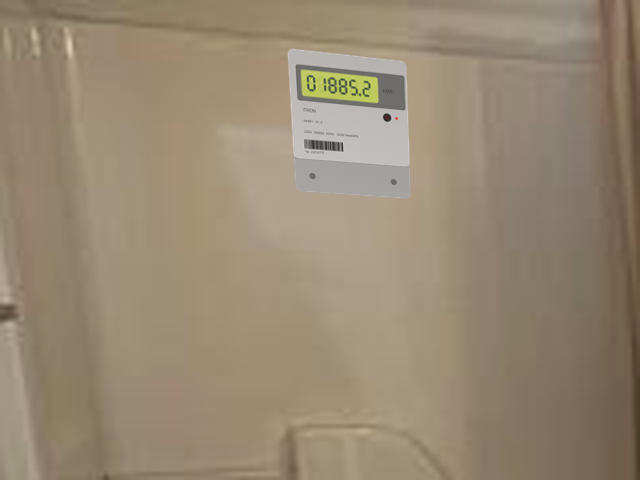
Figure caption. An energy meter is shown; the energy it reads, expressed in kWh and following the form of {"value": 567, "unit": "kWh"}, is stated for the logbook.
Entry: {"value": 1885.2, "unit": "kWh"}
